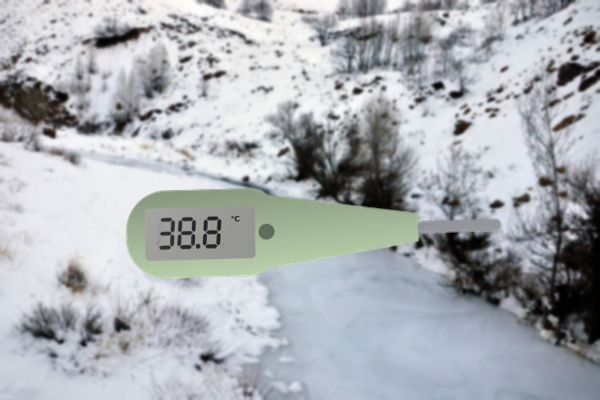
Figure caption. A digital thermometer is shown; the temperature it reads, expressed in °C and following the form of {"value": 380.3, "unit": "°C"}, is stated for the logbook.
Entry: {"value": 38.8, "unit": "°C"}
